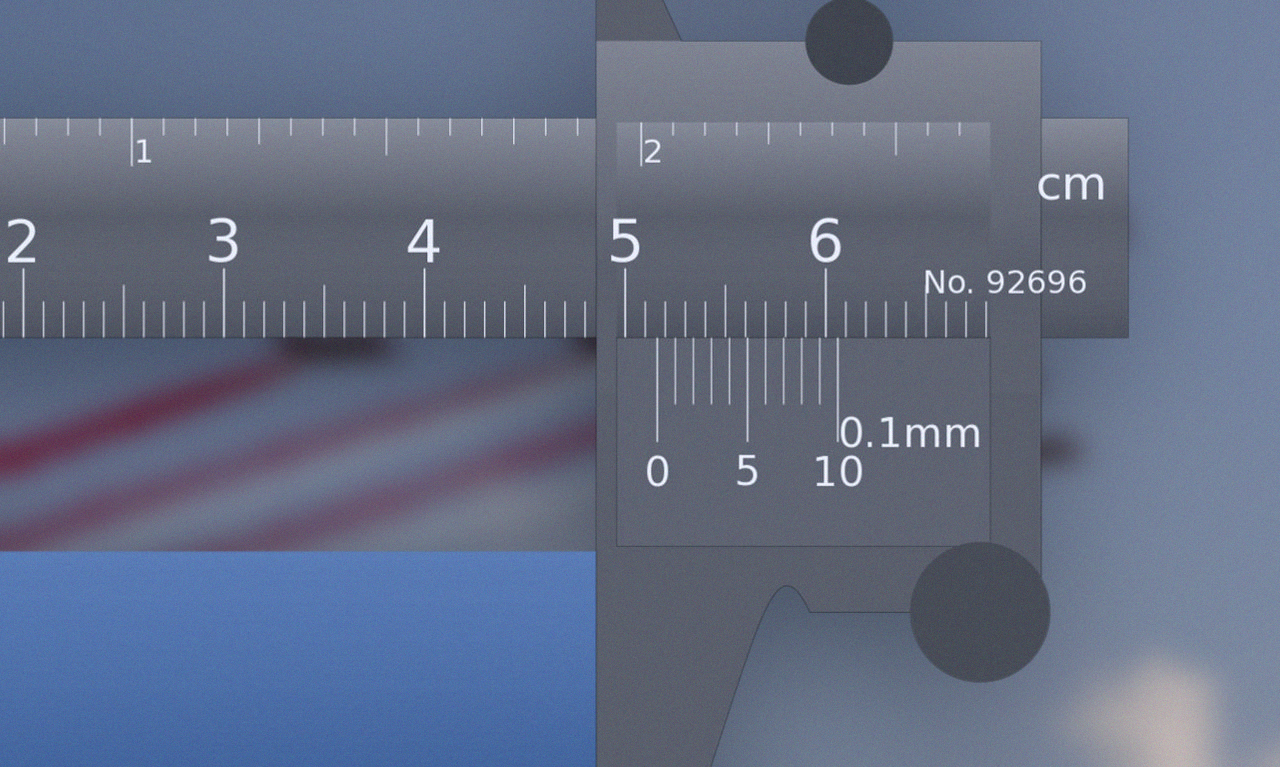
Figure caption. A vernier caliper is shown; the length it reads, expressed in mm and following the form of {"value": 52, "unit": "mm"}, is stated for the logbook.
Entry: {"value": 51.6, "unit": "mm"}
